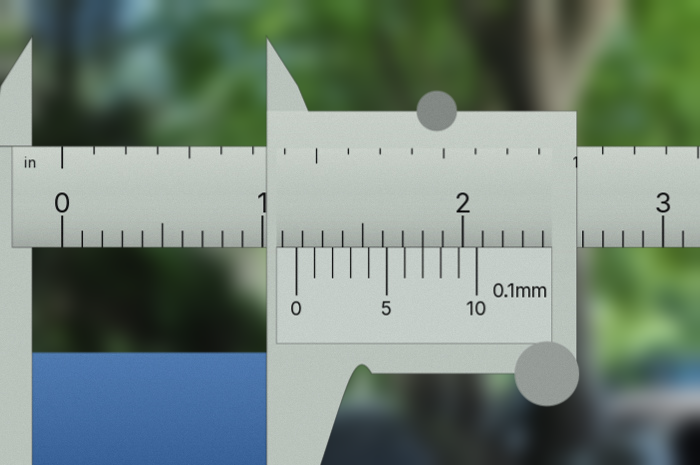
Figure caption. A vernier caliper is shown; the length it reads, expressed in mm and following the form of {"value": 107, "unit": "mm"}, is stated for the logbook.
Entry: {"value": 11.7, "unit": "mm"}
